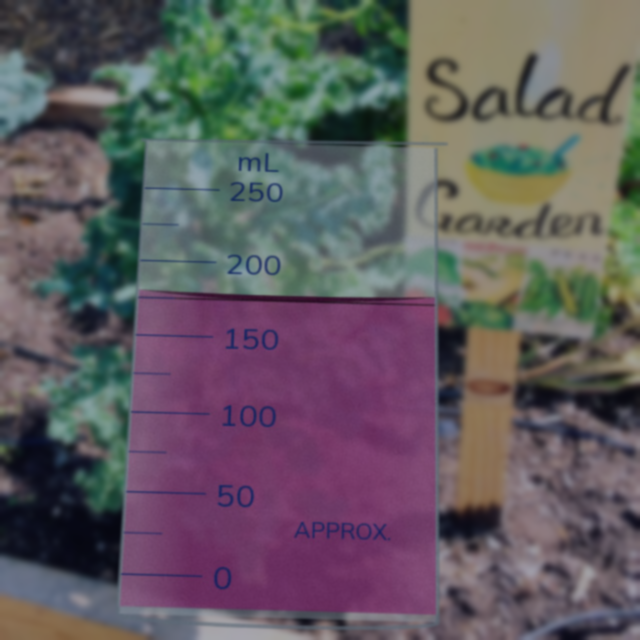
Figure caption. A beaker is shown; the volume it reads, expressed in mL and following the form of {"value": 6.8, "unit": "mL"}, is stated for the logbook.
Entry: {"value": 175, "unit": "mL"}
